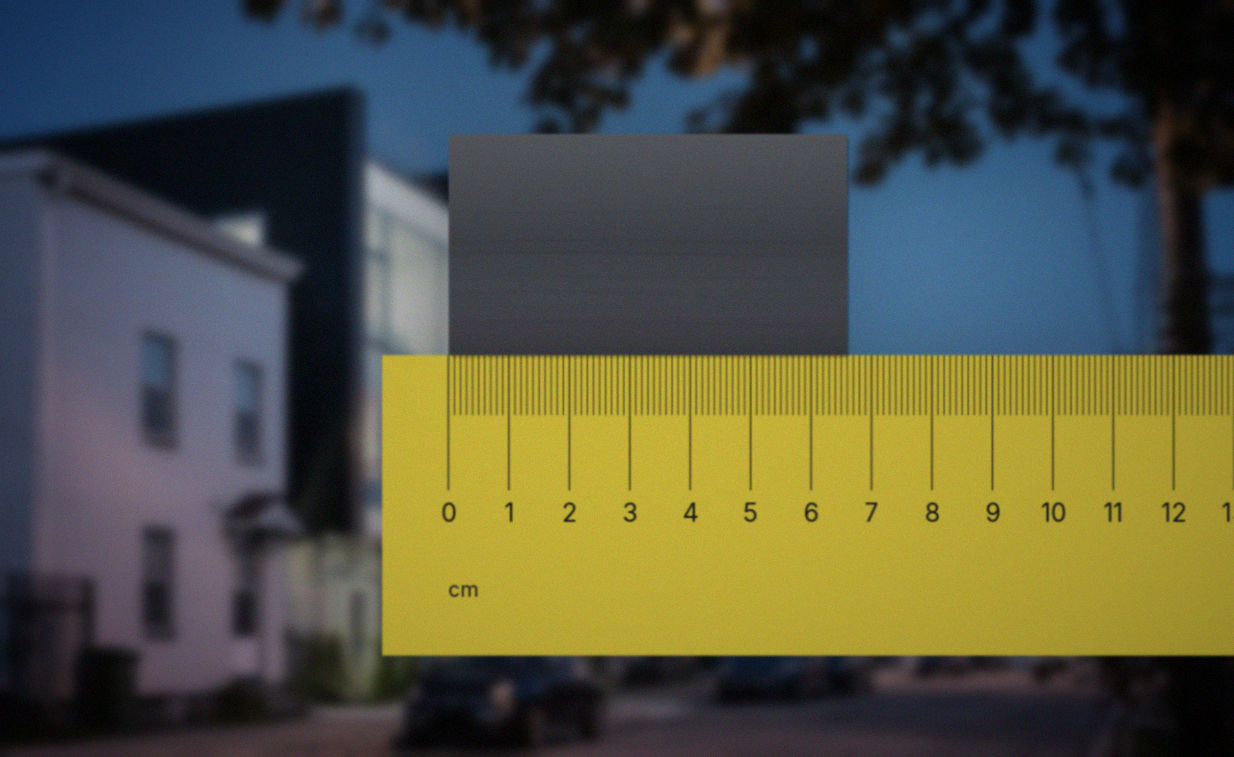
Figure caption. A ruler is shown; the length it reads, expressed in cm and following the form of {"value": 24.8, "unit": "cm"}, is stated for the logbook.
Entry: {"value": 6.6, "unit": "cm"}
